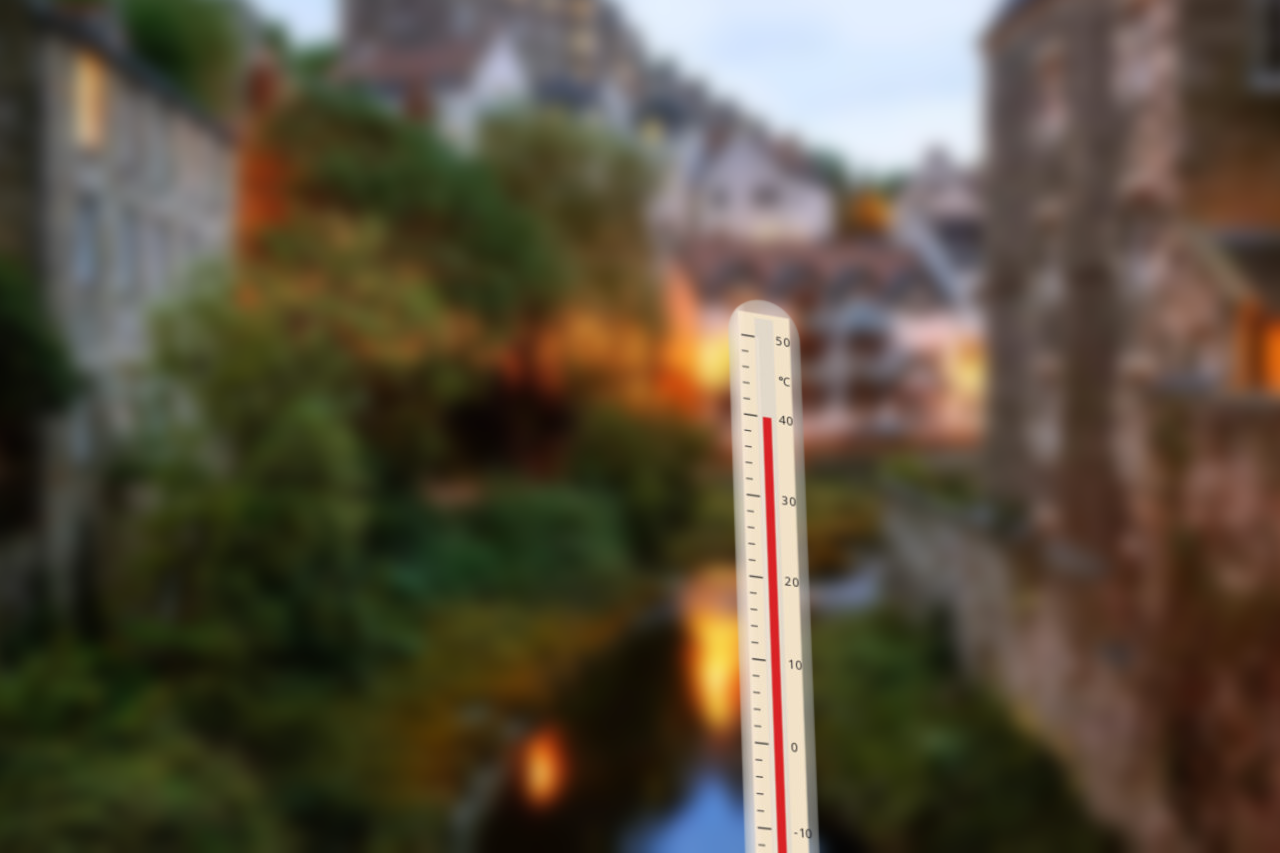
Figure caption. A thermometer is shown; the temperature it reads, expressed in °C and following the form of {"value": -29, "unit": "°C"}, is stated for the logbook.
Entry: {"value": 40, "unit": "°C"}
